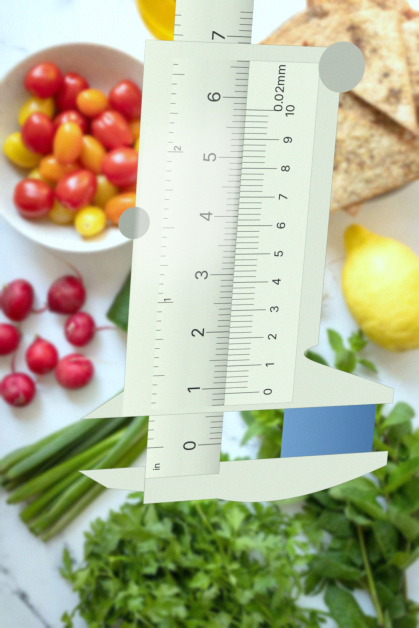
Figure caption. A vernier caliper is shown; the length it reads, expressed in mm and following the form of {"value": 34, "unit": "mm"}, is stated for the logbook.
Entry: {"value": 9.0, "unit": "mm"}
